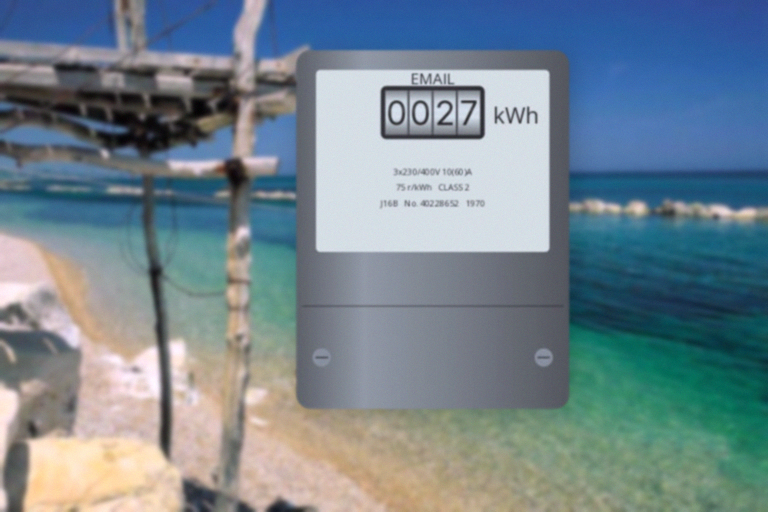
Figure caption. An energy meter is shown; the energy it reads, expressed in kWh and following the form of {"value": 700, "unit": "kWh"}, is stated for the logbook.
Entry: {"value": 27, "unit": "kWh"}
